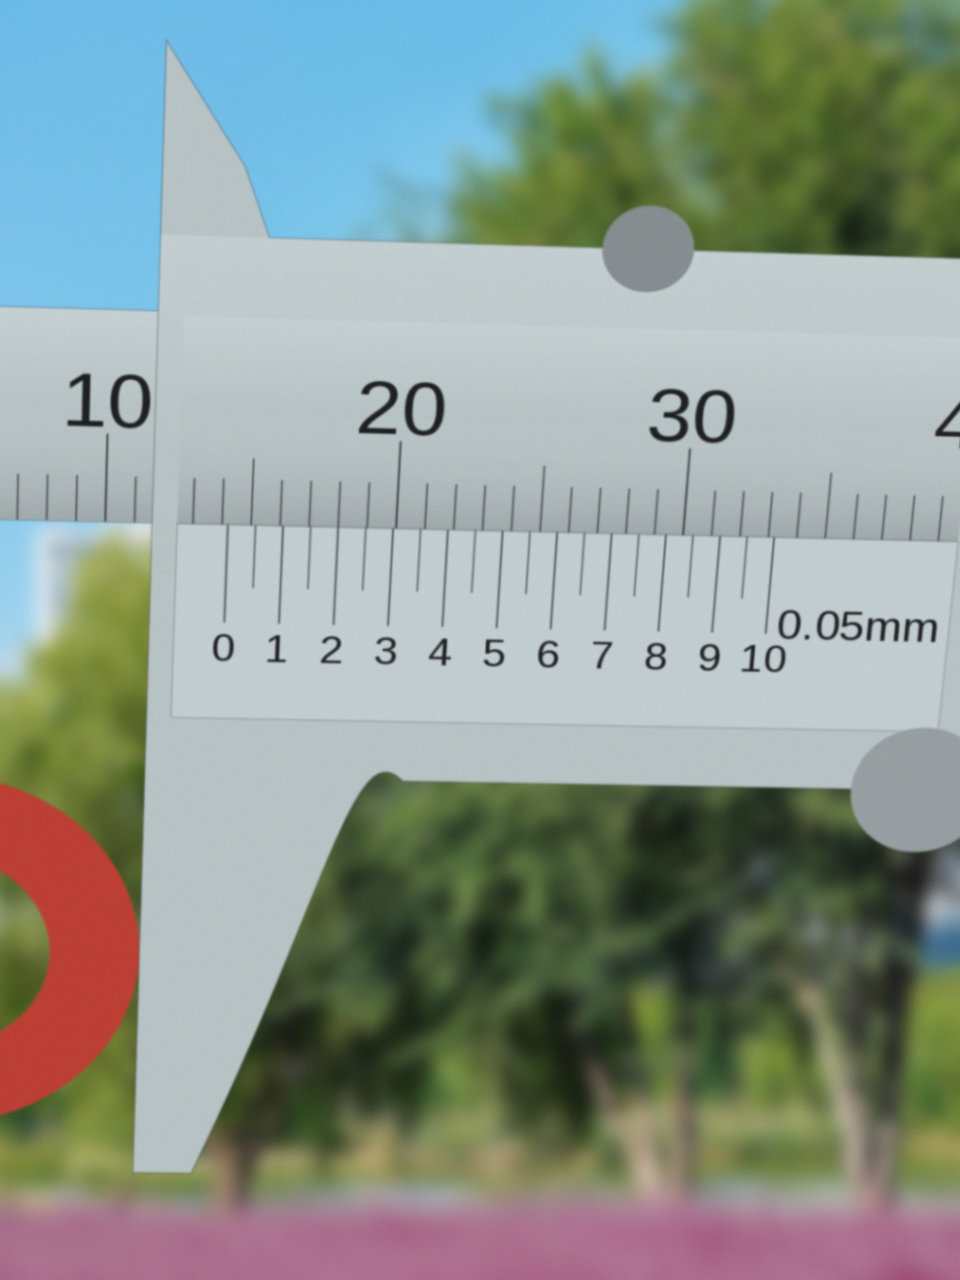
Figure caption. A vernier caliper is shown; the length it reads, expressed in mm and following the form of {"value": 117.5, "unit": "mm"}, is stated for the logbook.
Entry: {"value": 14.2, "unit": "mm"}
